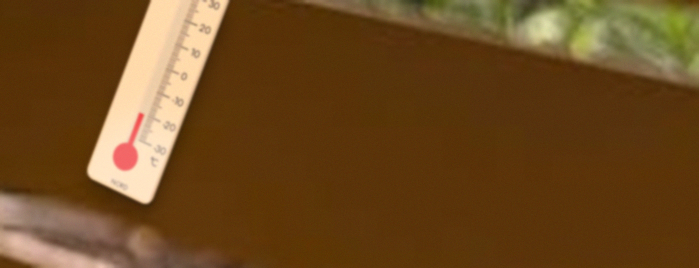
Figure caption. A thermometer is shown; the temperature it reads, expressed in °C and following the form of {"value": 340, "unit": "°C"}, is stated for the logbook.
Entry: {"value": -20, "unit": "°C"}
